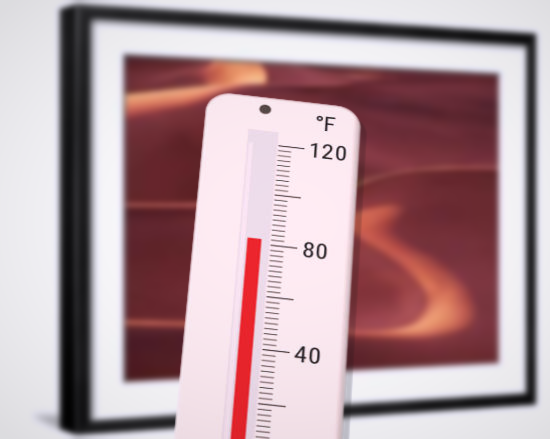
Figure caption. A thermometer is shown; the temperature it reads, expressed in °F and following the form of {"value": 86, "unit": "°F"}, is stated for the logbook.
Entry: {"value": 82, "unit": "°F"}
